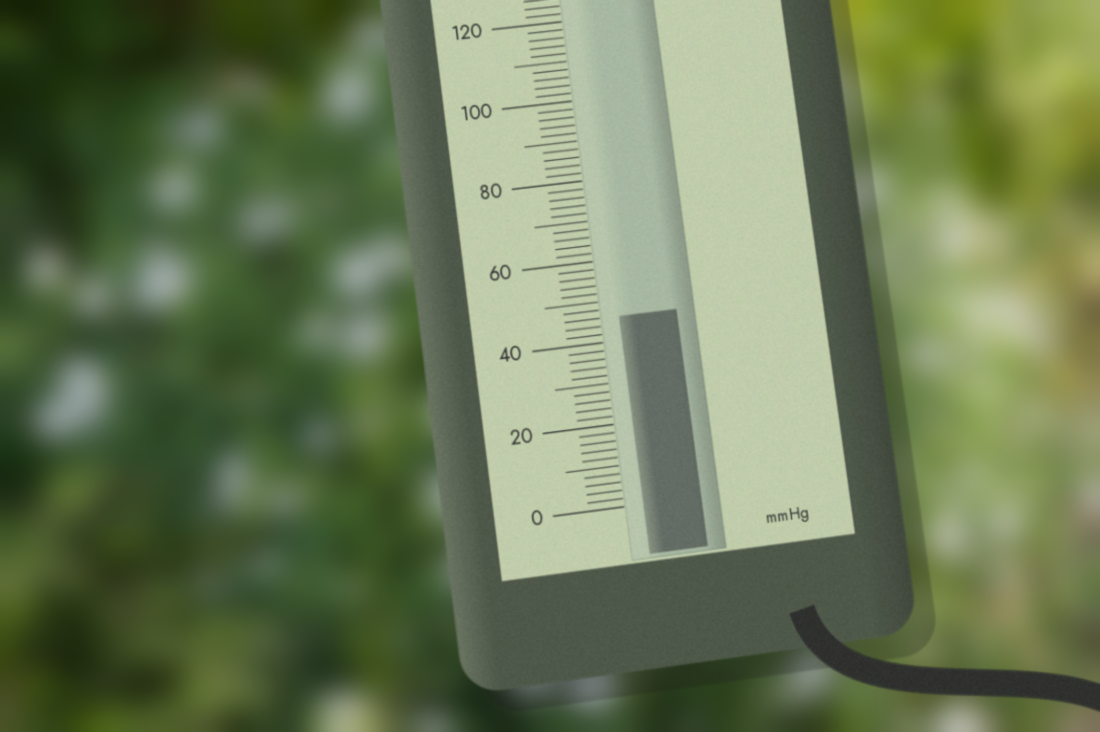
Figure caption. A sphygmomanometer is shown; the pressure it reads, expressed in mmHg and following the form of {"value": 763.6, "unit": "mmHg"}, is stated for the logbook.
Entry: {"value": 46, "unit": "mmHg"}
